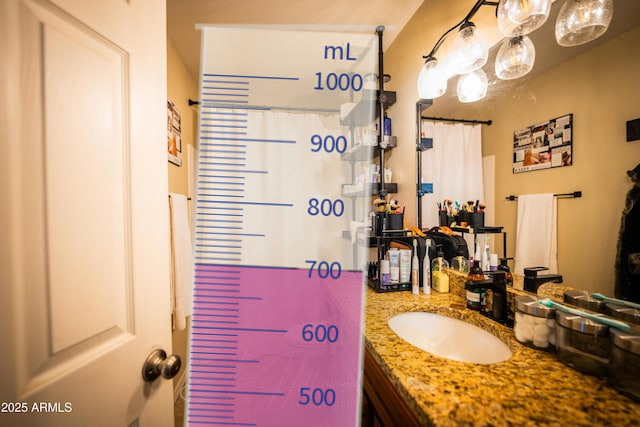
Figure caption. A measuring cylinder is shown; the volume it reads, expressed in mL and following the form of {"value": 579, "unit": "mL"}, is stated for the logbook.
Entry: {"value": 700, "unit": "mL"}
